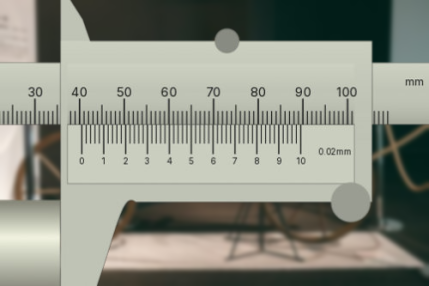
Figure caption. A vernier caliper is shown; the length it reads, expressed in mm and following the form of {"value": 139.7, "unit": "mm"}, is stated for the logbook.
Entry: {"value": 40.5, "unit": "mm"}
